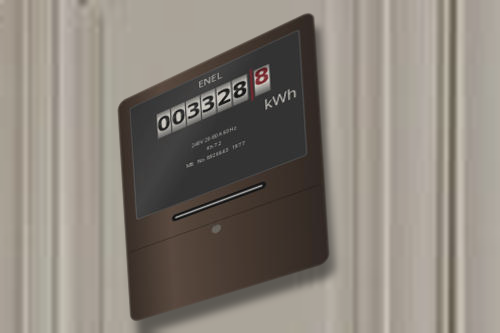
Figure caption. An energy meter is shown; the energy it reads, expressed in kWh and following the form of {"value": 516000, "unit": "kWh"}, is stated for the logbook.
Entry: {"value": 3328.8, "unit": "kWh"}
